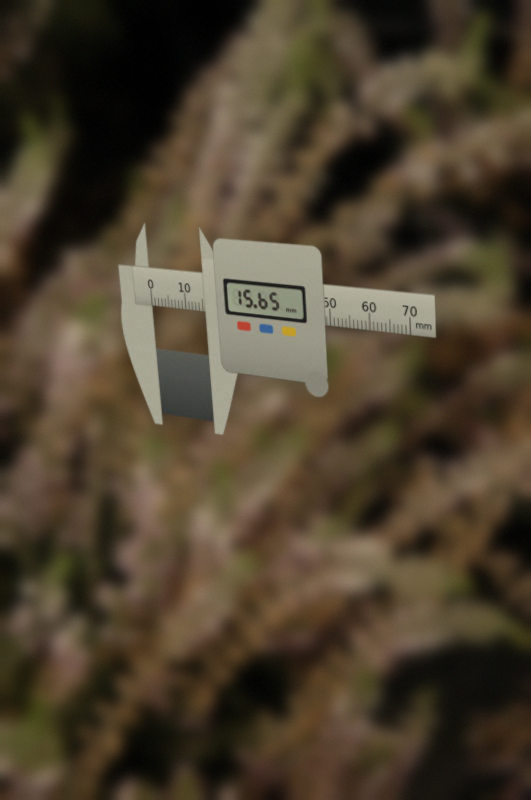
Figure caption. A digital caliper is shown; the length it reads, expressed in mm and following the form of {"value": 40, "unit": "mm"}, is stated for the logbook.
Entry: {"value": 15.65, "unit": "mm"}
